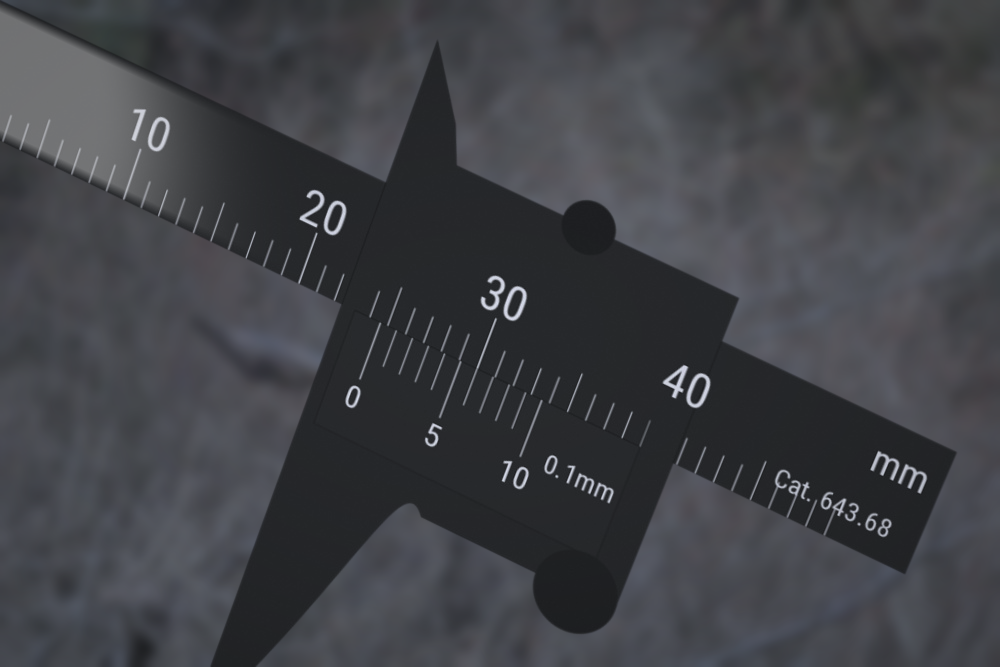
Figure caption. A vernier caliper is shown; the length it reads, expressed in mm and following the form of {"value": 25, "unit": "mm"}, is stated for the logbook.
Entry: {"value": 24.6, "unit": "mm"}
